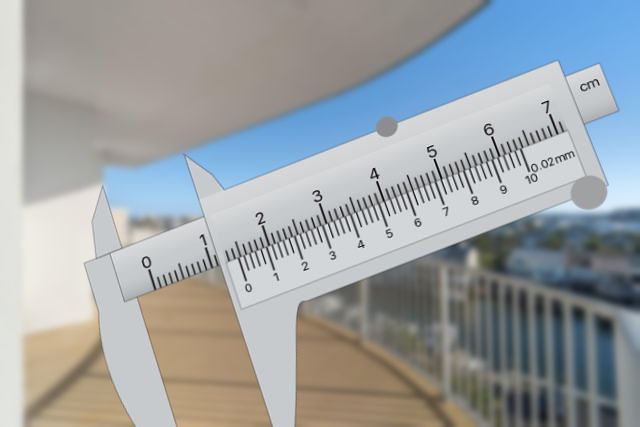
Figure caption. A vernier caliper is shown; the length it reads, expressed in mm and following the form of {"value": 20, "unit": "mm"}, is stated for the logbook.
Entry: {"value": 14.6, "unit": "mm"}
